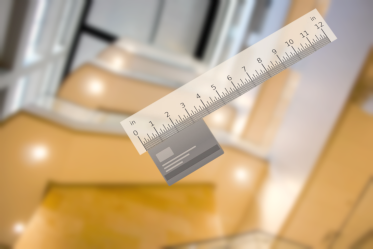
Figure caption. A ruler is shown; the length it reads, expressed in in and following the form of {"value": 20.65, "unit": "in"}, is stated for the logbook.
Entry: {"value": 3.5, "unit": "in"}
